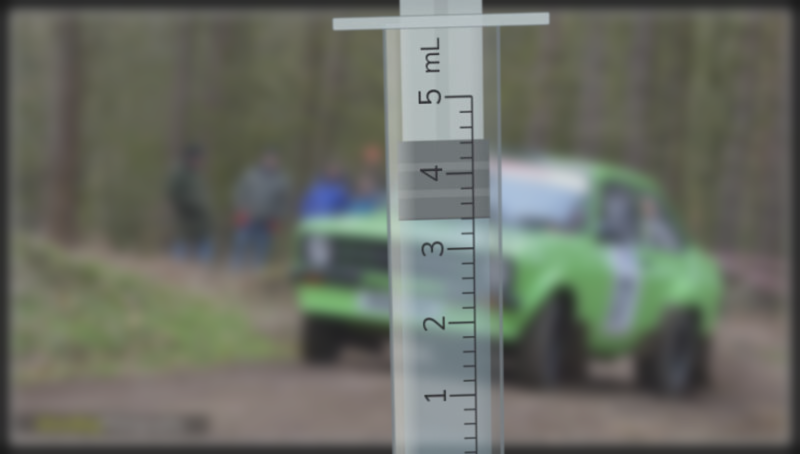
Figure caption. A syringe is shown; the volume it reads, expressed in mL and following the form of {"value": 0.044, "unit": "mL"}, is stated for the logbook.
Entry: {"value": 3.4, "unit": "mL"}
